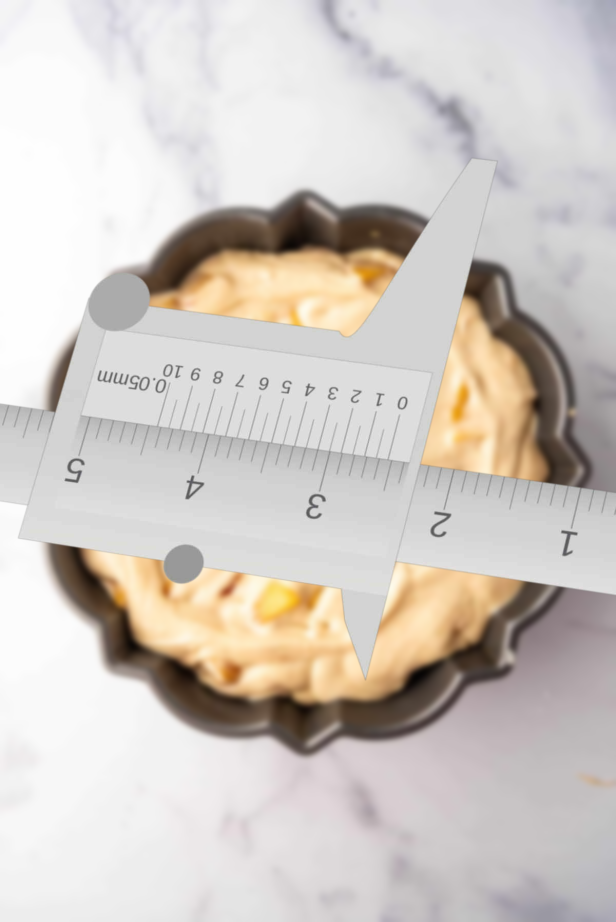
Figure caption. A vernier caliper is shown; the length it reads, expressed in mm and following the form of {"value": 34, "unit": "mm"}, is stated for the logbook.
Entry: {"value": 25.3, "unit": "mm"}
